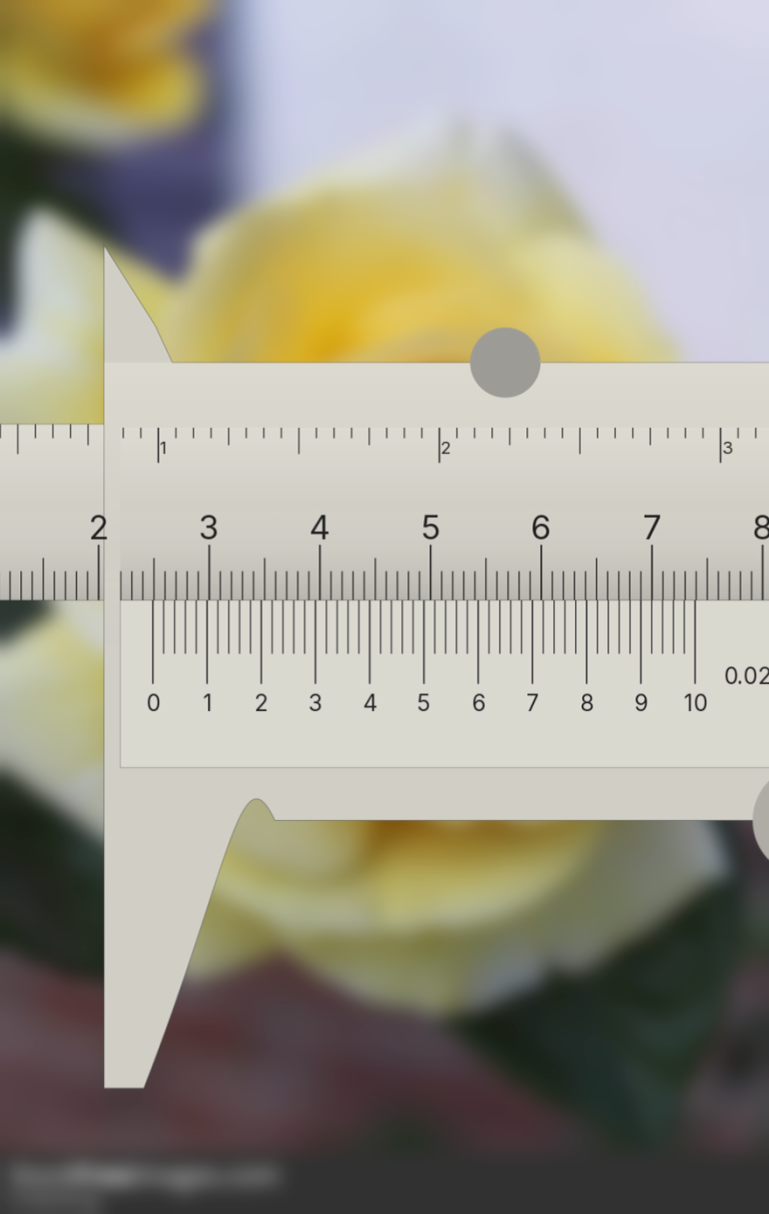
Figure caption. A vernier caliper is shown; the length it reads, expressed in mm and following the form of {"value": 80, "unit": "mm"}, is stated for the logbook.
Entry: {"value": 24.9, "unit": "mm"}
